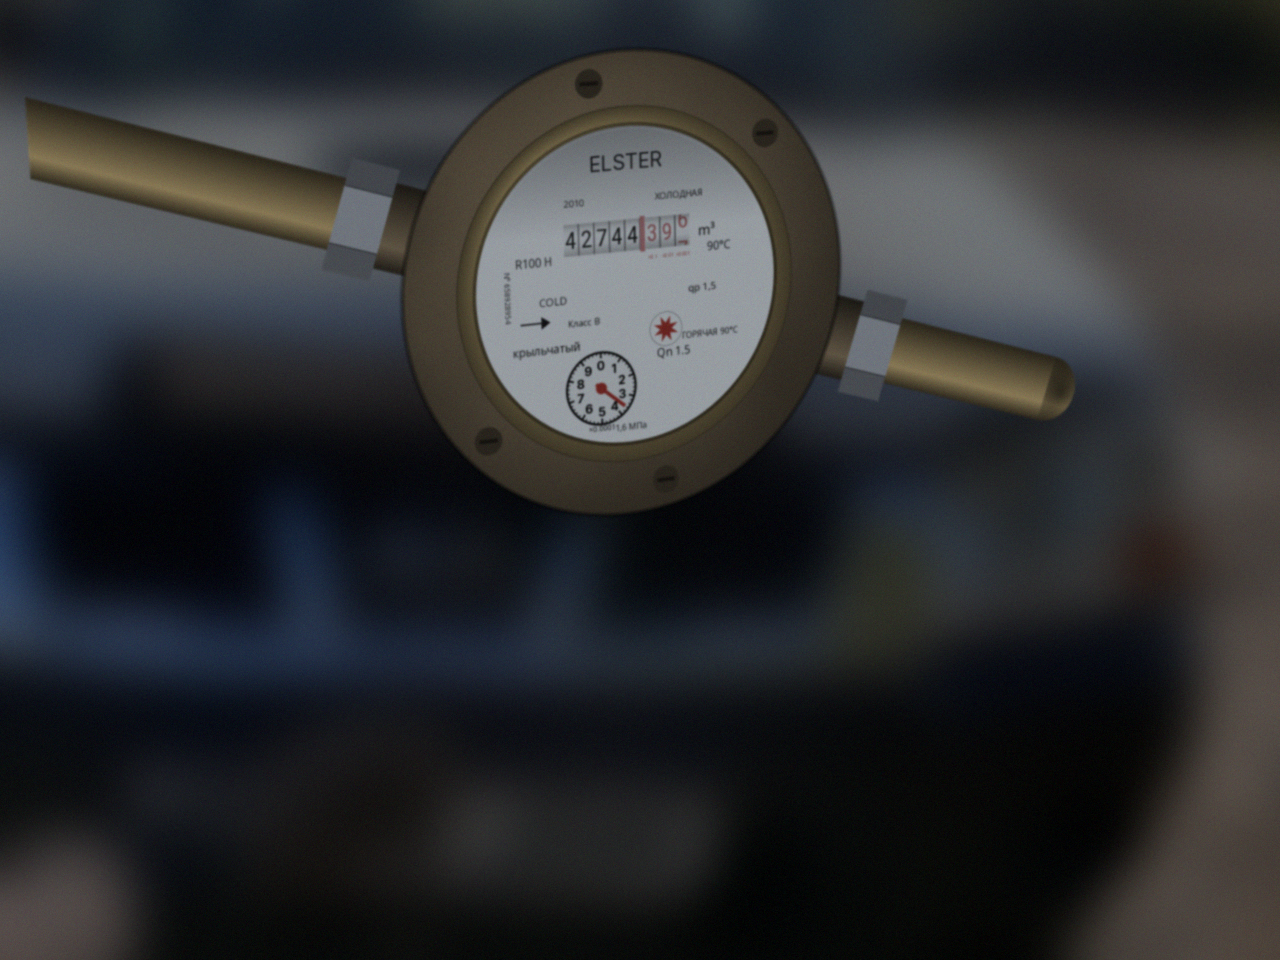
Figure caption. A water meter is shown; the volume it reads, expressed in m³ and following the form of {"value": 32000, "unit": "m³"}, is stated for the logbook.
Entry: {"value": 42744.3963, "unit": "m³"}
